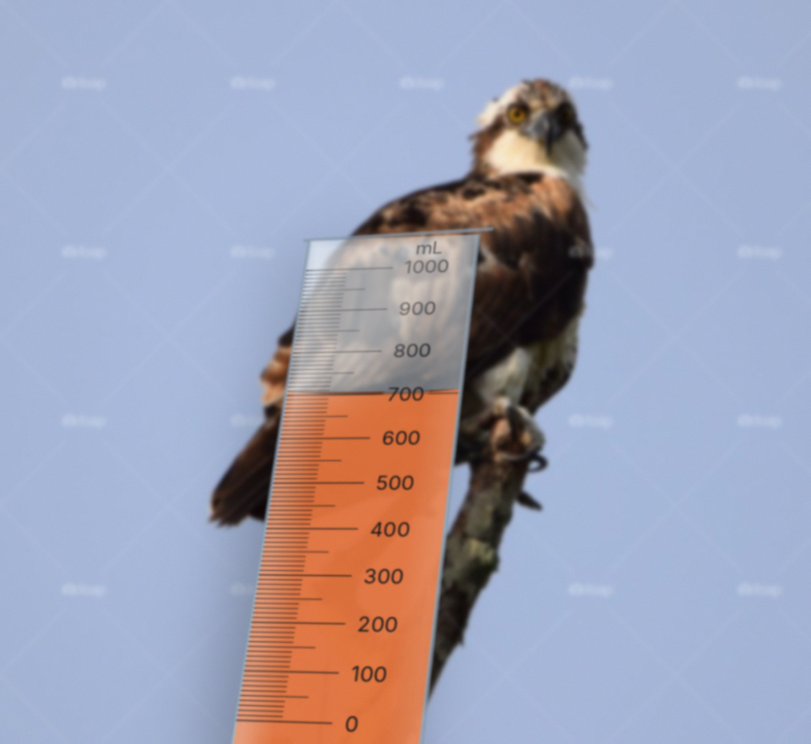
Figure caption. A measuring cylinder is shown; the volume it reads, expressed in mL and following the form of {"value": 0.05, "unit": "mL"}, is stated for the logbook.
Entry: {"value": 700, "unit": "mL"}
